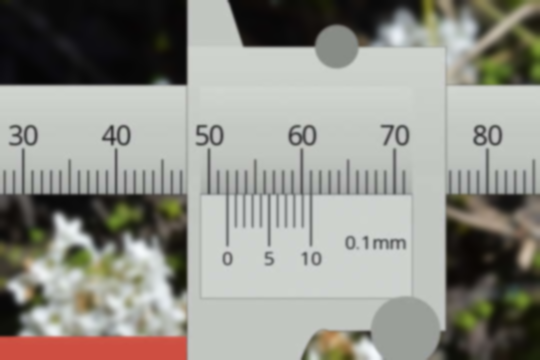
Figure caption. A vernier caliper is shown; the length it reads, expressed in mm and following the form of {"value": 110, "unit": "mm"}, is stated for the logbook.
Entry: {"value": 52.0, "unit": "mm"}
